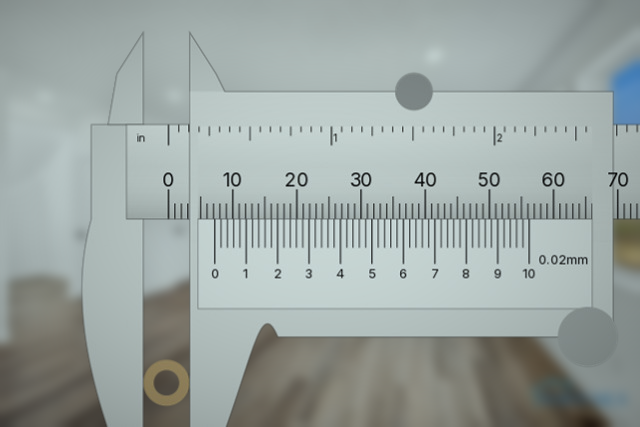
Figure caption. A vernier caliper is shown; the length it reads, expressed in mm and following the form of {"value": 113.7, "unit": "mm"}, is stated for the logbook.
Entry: {"value": 7.2, "unit": "mm"}
